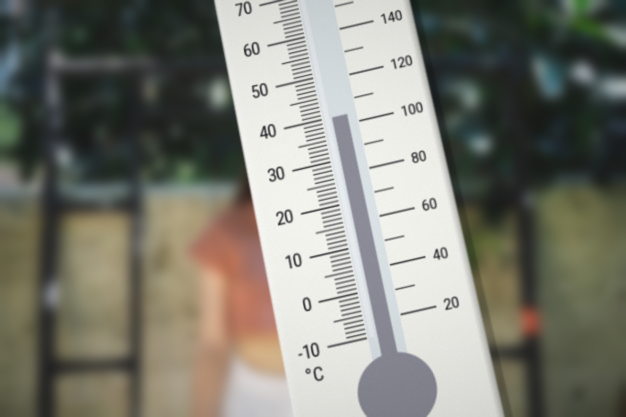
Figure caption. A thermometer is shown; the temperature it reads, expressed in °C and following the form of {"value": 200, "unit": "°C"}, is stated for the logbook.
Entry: {"value": 40, "unit": "°C"}
